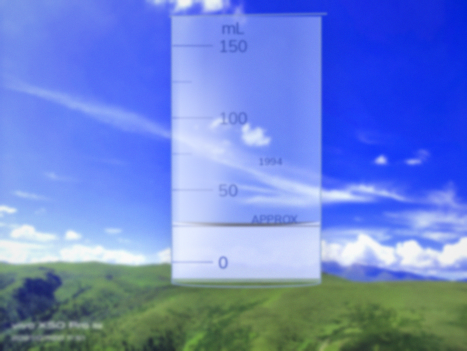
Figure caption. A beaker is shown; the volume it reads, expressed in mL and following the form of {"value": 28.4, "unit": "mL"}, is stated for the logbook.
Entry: {"value": 25, "unit": "mL"}
